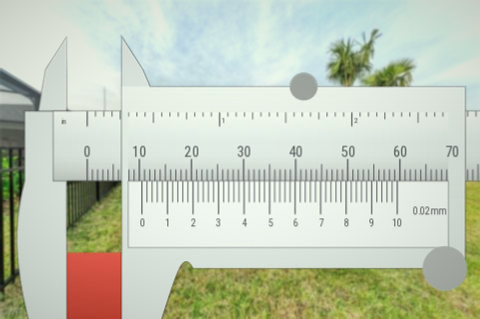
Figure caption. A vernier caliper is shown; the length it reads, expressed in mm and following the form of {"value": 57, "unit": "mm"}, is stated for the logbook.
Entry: {"value": 10.5, "unit": "mm"}
